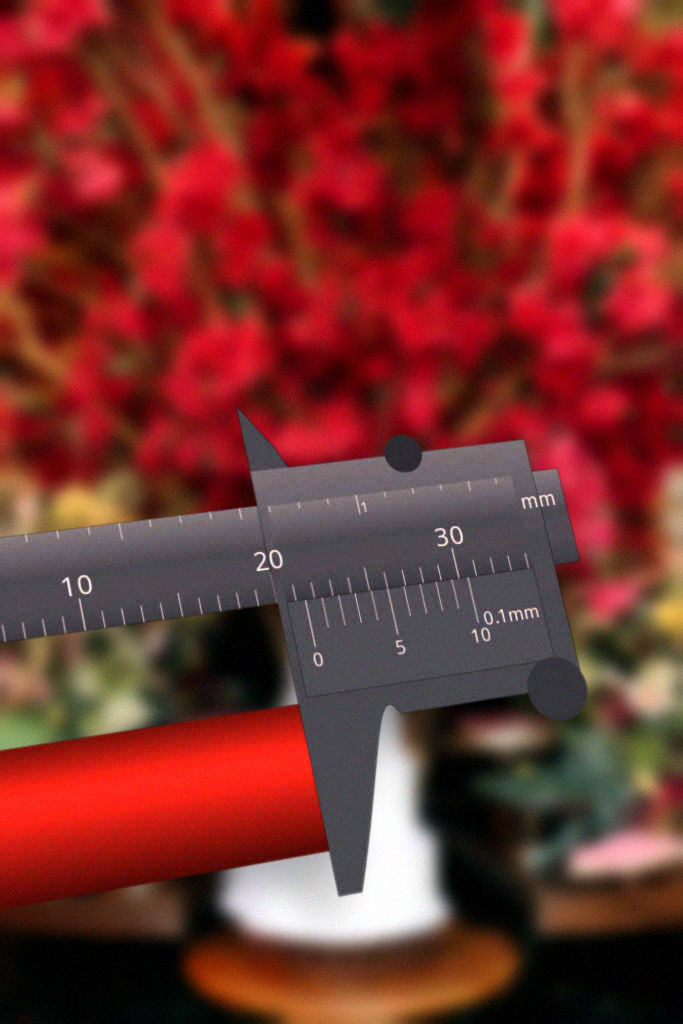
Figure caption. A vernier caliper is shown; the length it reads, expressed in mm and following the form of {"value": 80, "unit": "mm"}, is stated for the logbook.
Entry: {"value": 21.5, "unit": "mm"}
